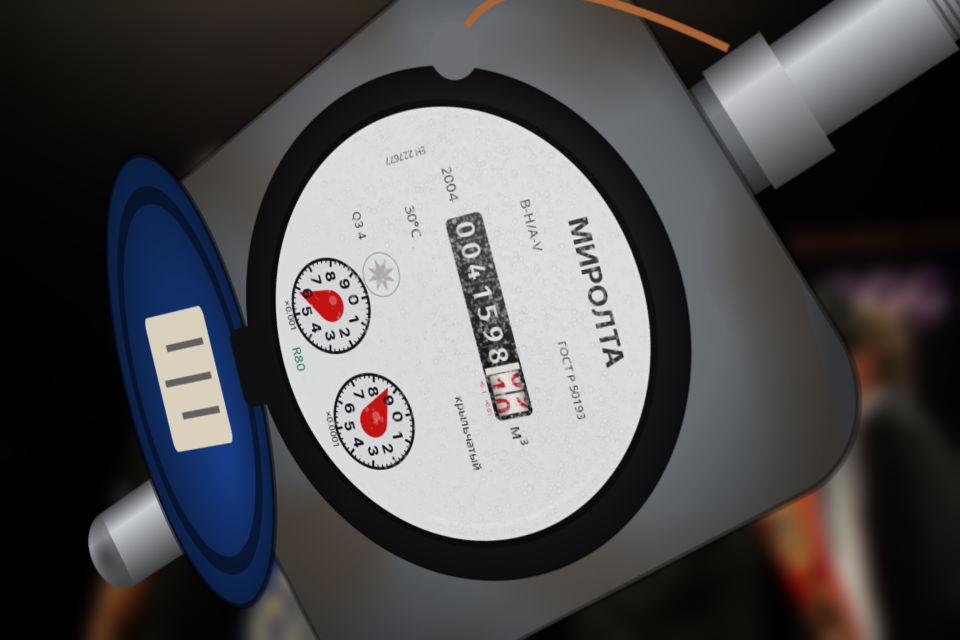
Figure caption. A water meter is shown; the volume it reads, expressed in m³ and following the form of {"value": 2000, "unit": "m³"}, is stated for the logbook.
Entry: {"value": 41598.0958, "unit": "m³"}
